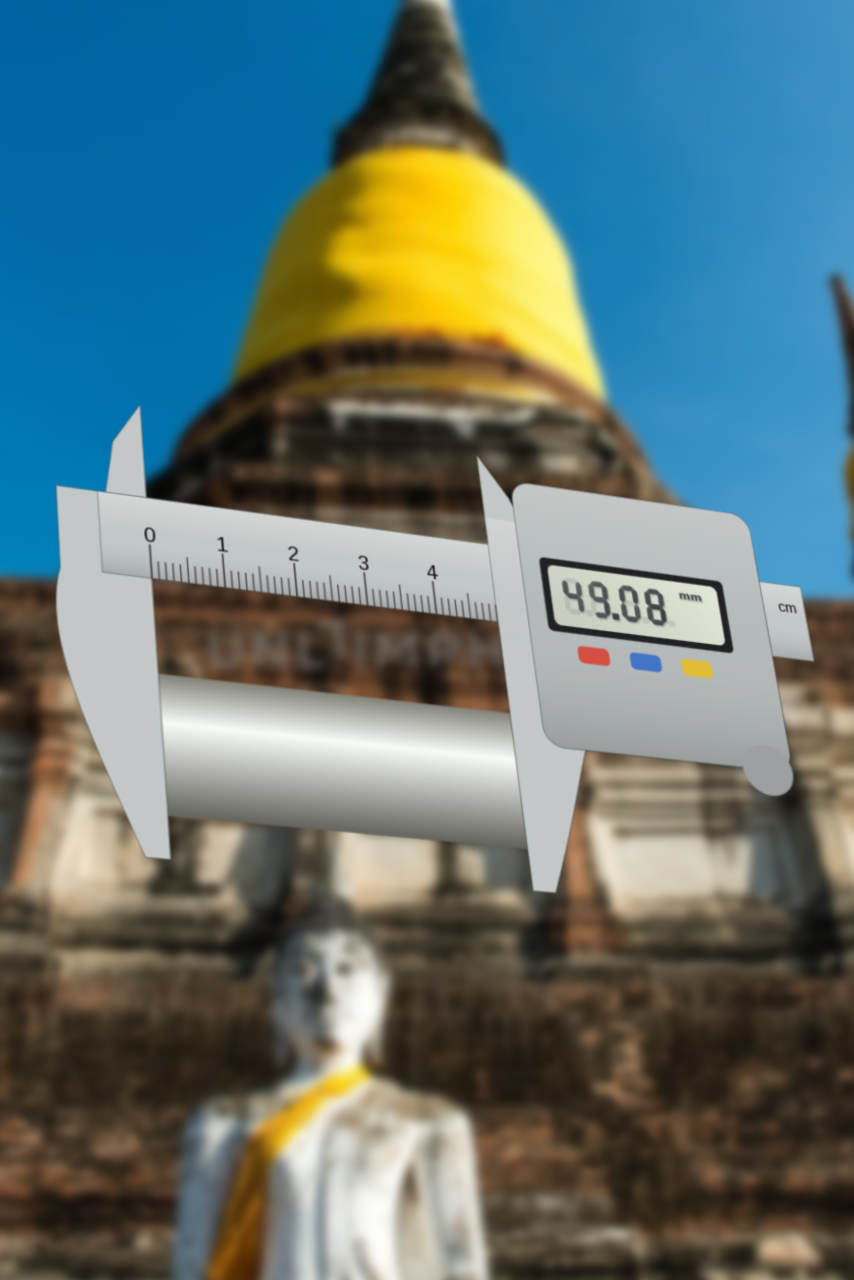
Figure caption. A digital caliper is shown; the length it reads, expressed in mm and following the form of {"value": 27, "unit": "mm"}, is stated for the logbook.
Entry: {"value": 49.08, "unit": "mm"}
